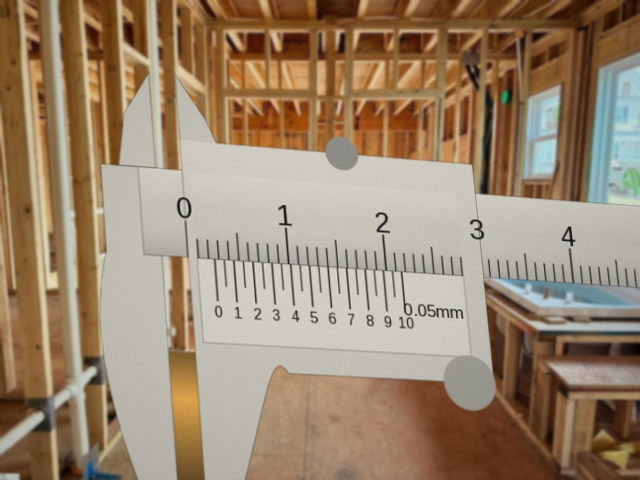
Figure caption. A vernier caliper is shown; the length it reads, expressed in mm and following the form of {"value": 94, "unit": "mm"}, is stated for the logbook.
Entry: {"value": 2.6, "unit": "mm"}
